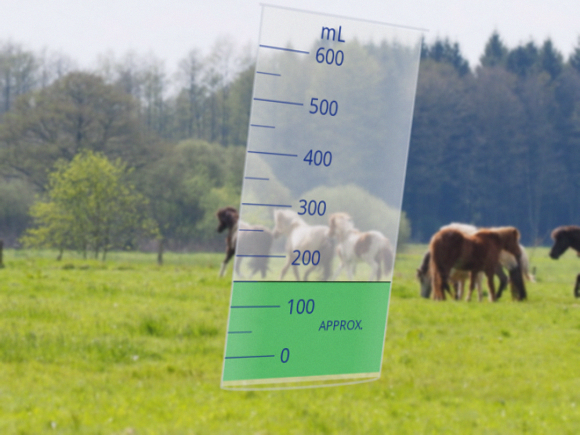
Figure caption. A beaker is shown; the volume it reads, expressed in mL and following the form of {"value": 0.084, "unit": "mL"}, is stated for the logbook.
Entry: {"value": 150, "unit": "mL"}
